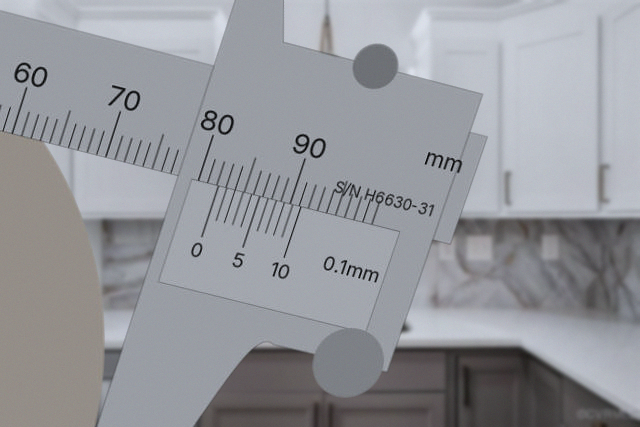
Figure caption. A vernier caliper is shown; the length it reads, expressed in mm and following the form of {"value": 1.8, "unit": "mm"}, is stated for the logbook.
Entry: {"value": 82.2, "unit": "mm"}
